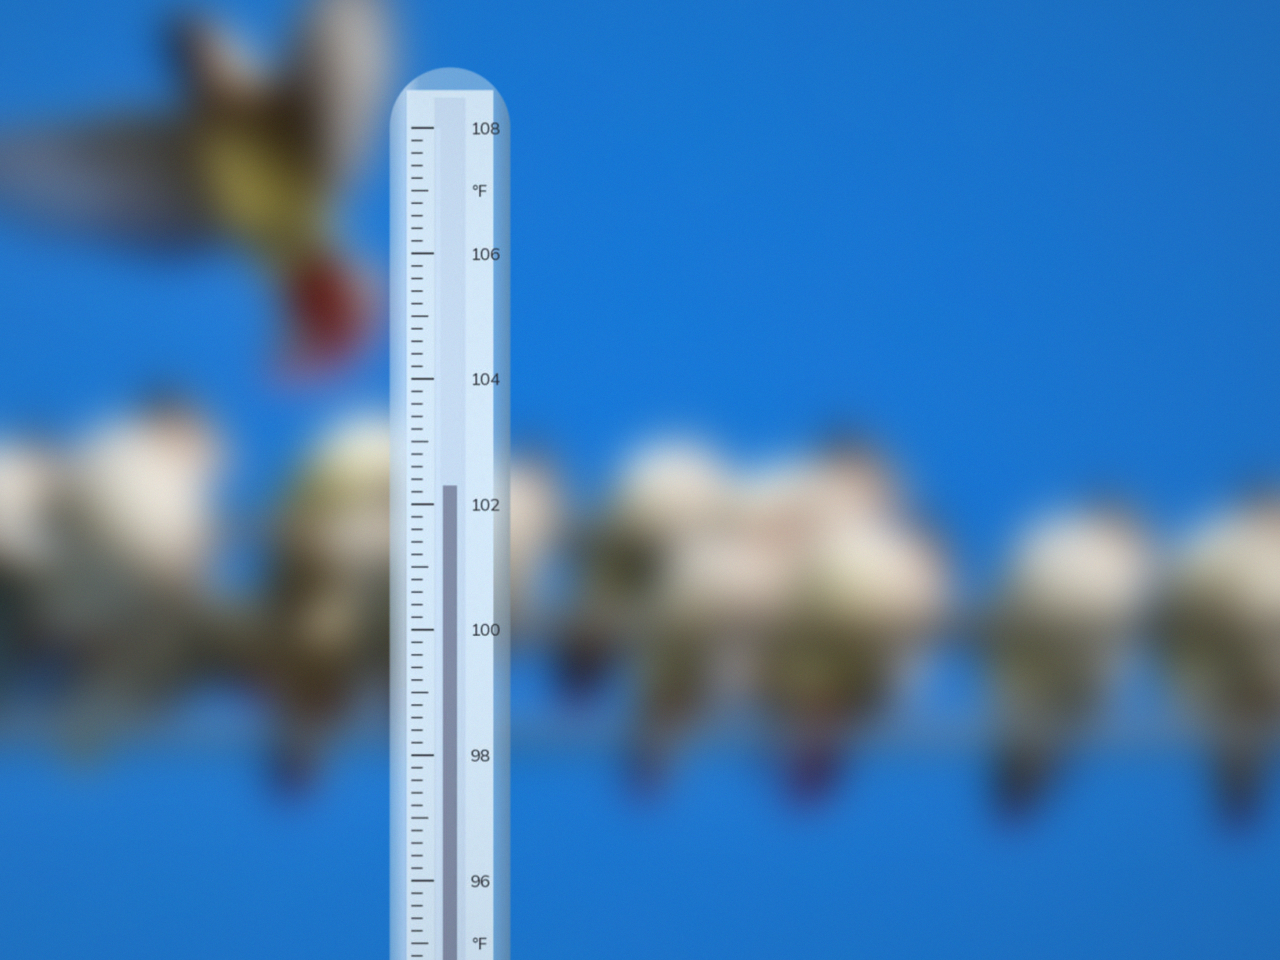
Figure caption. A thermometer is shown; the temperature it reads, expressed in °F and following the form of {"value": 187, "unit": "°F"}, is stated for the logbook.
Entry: {"value": 102.3, "unit": "°F"}
